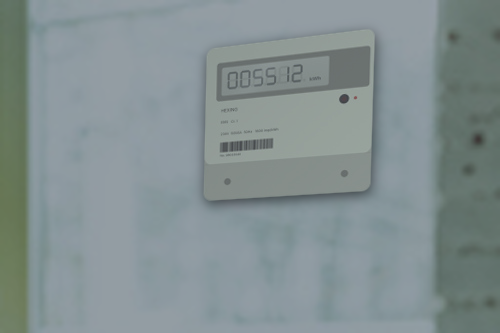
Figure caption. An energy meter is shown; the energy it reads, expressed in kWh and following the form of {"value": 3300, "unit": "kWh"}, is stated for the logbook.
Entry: {"value": 5512, "unit": "kWh"}
